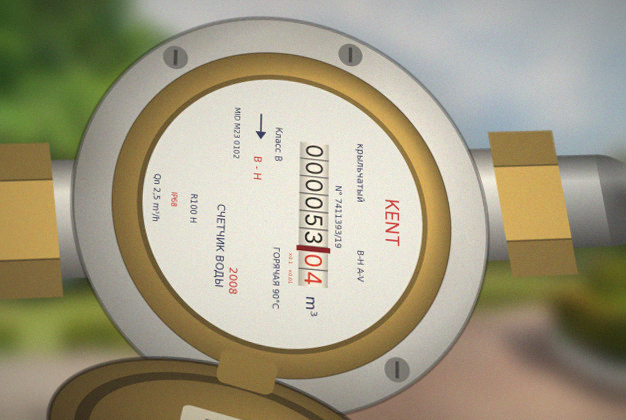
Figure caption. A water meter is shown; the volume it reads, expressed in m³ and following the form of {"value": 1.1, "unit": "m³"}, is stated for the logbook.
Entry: {"value": 53.04, "unit": "m³"}
